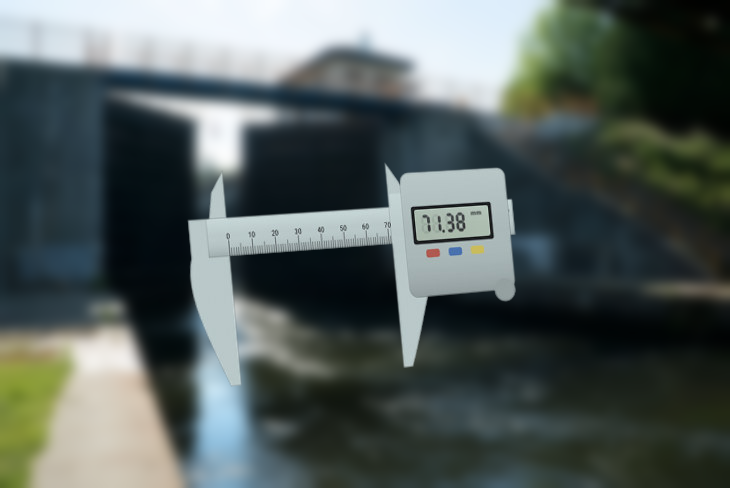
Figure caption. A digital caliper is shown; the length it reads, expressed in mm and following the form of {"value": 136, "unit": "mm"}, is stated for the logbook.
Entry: {"value": 71.38, "unit": "mm"}
